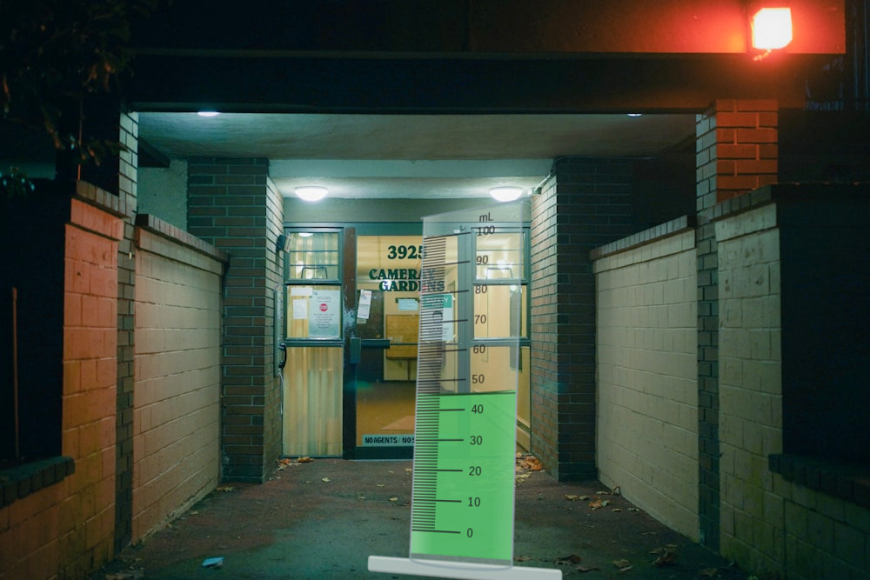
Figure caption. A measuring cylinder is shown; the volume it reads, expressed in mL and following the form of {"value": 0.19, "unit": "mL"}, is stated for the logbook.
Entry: {"value": 45, "unit": "mL"}
